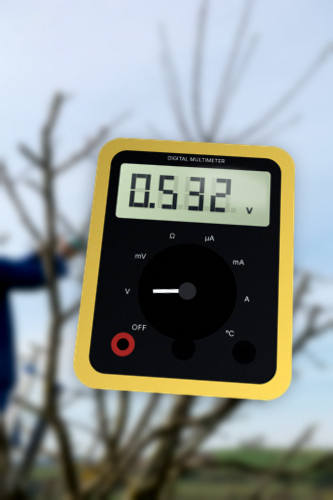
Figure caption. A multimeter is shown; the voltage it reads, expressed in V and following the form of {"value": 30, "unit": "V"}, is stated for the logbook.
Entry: {"value": 0.532, "unit": "V"}
